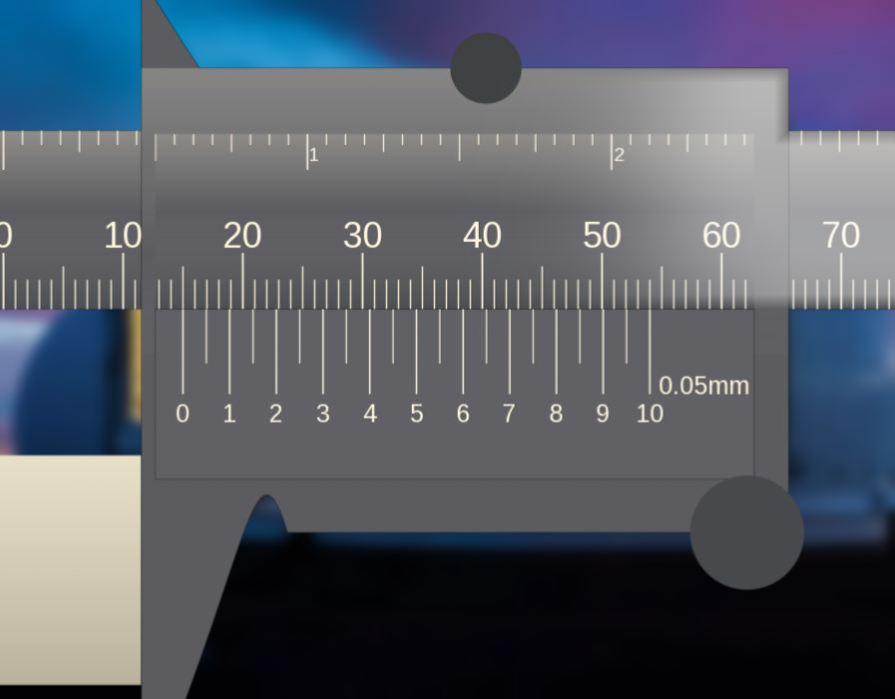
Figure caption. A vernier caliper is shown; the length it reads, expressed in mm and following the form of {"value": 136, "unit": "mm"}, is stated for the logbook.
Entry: {"value": 15.0, "unit": "mm"}
